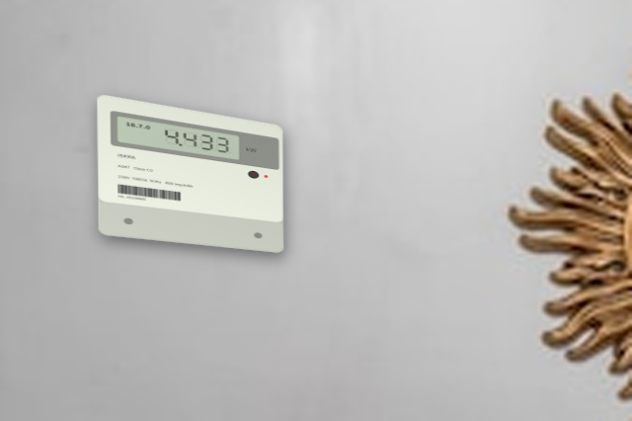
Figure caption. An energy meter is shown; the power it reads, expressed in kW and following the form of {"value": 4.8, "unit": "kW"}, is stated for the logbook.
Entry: {"value": 4.433, "unit": "kW"}
